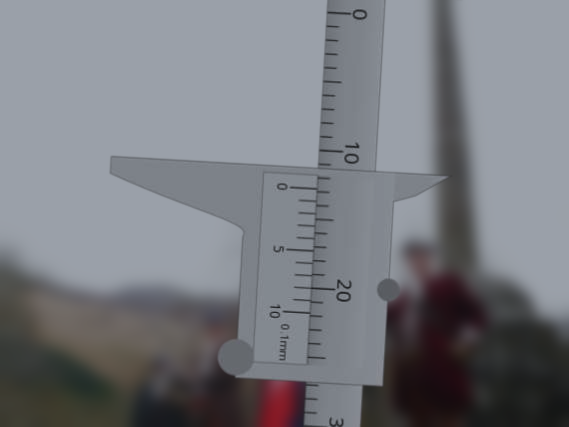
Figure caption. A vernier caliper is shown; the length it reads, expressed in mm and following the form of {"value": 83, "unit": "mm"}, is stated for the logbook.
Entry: {"value": 12.8, "unit": "mm"}
